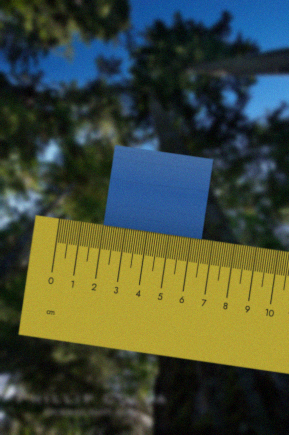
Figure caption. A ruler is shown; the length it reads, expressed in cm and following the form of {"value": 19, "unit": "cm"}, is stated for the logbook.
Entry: {"value": 4.5, "unit": "cm"}
